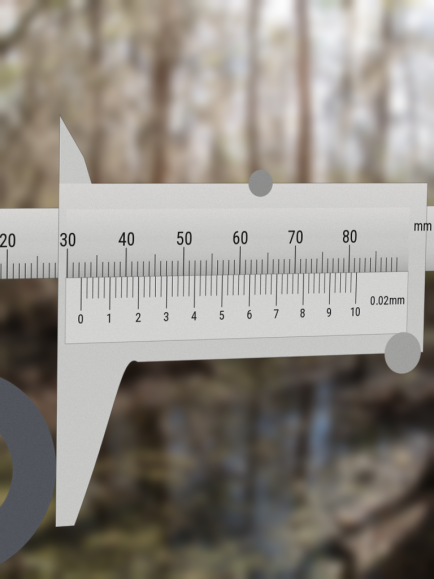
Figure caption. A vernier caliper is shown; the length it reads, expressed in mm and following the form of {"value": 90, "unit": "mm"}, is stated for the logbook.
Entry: {"value": 32.4, "unit": "mm"}
